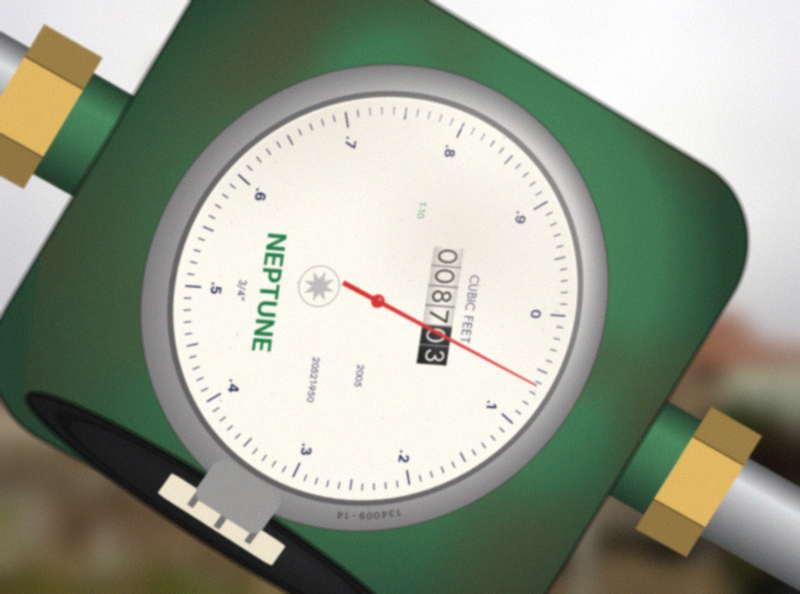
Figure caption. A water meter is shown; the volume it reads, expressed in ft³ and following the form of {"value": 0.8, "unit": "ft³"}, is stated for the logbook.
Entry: {"value": 8703.06, "unit": "ft³"}
